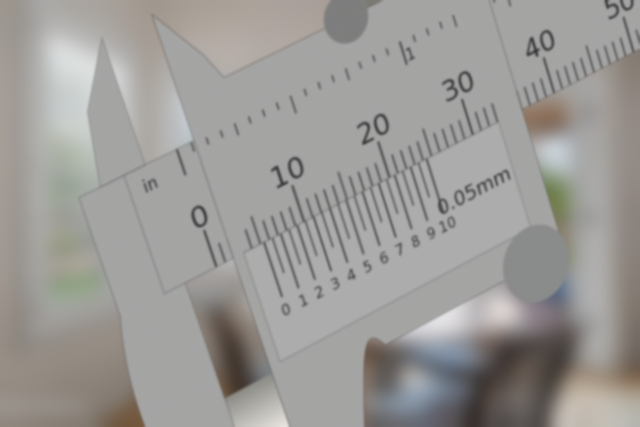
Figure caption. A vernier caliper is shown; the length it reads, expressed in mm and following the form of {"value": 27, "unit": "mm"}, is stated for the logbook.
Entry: {"value": 5.4, "unit": "mm"}
